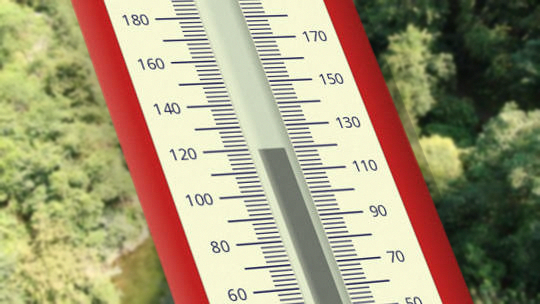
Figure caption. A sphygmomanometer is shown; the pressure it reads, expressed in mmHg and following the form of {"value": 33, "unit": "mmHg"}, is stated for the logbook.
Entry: {"value": 120, "unit": "mmHg"}
